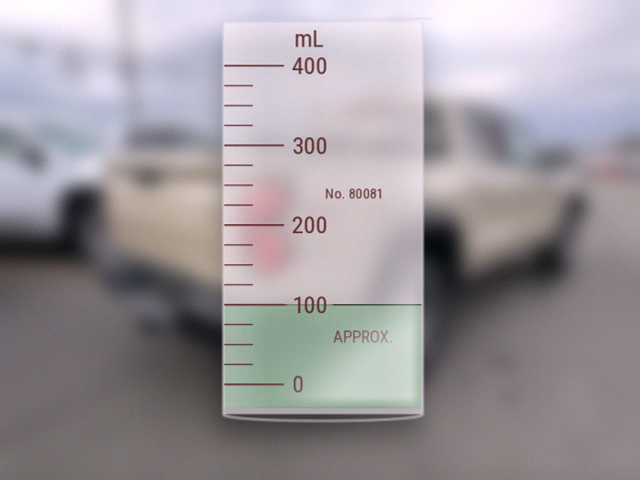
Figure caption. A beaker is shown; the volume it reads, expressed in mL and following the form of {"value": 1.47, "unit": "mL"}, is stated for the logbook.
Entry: {"value": 100, "unit": "mL"}
